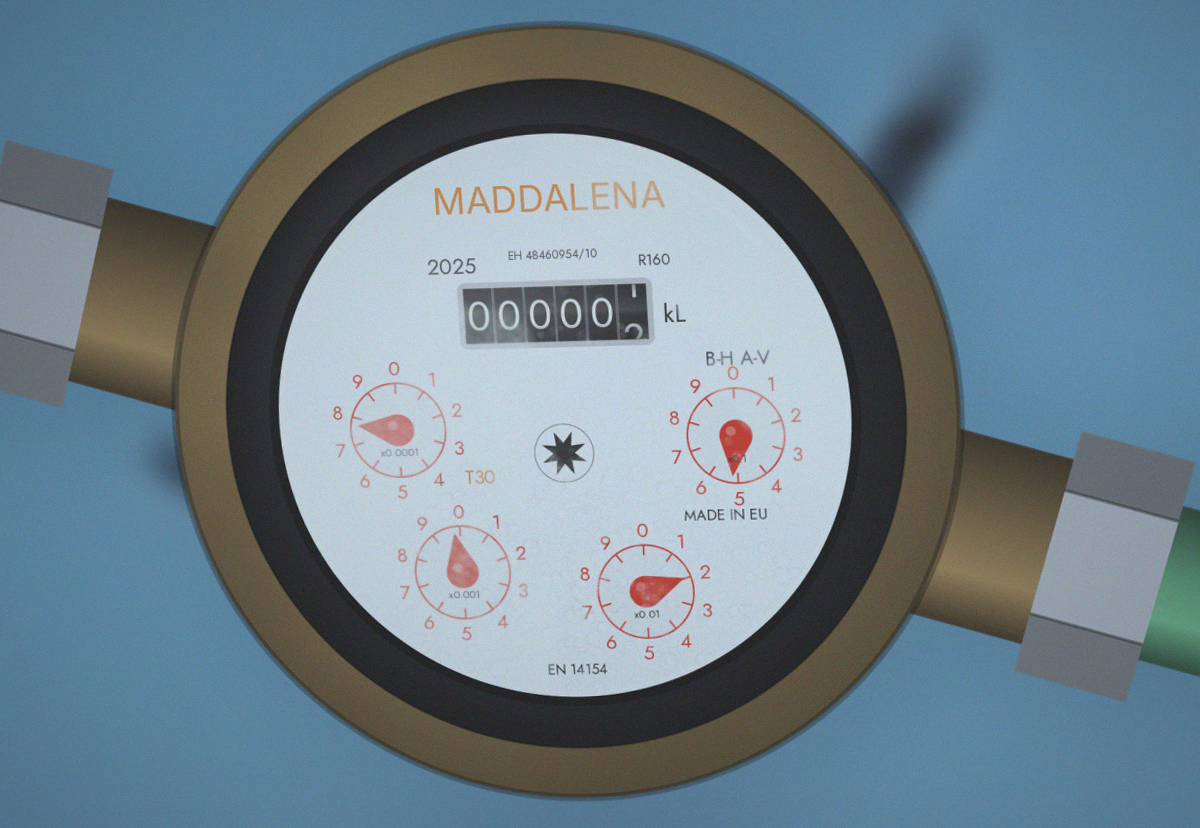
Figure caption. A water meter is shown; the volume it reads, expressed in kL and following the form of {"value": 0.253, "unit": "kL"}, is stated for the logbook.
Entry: {"value": 1.5197, "unit": "kL"}
